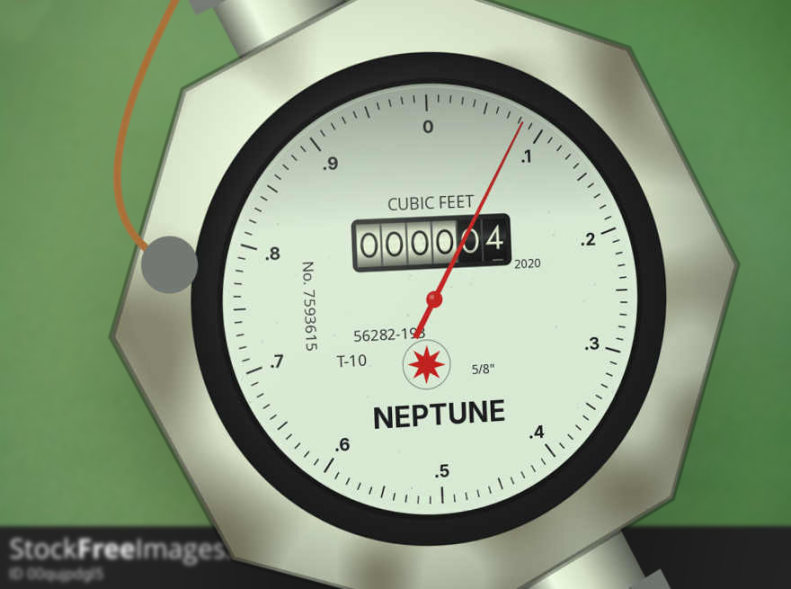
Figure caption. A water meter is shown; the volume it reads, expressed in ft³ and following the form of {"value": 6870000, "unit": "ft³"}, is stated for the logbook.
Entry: {"value": 4.08, "unit": "ft³"}
